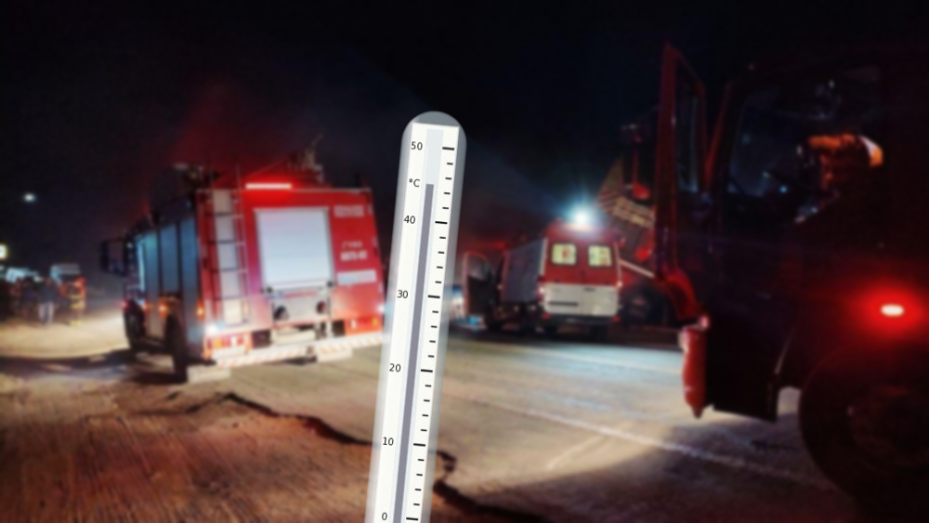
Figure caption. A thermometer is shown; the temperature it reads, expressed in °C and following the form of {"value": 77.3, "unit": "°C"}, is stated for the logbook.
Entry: {"value": 45, "unit": "°C"}
